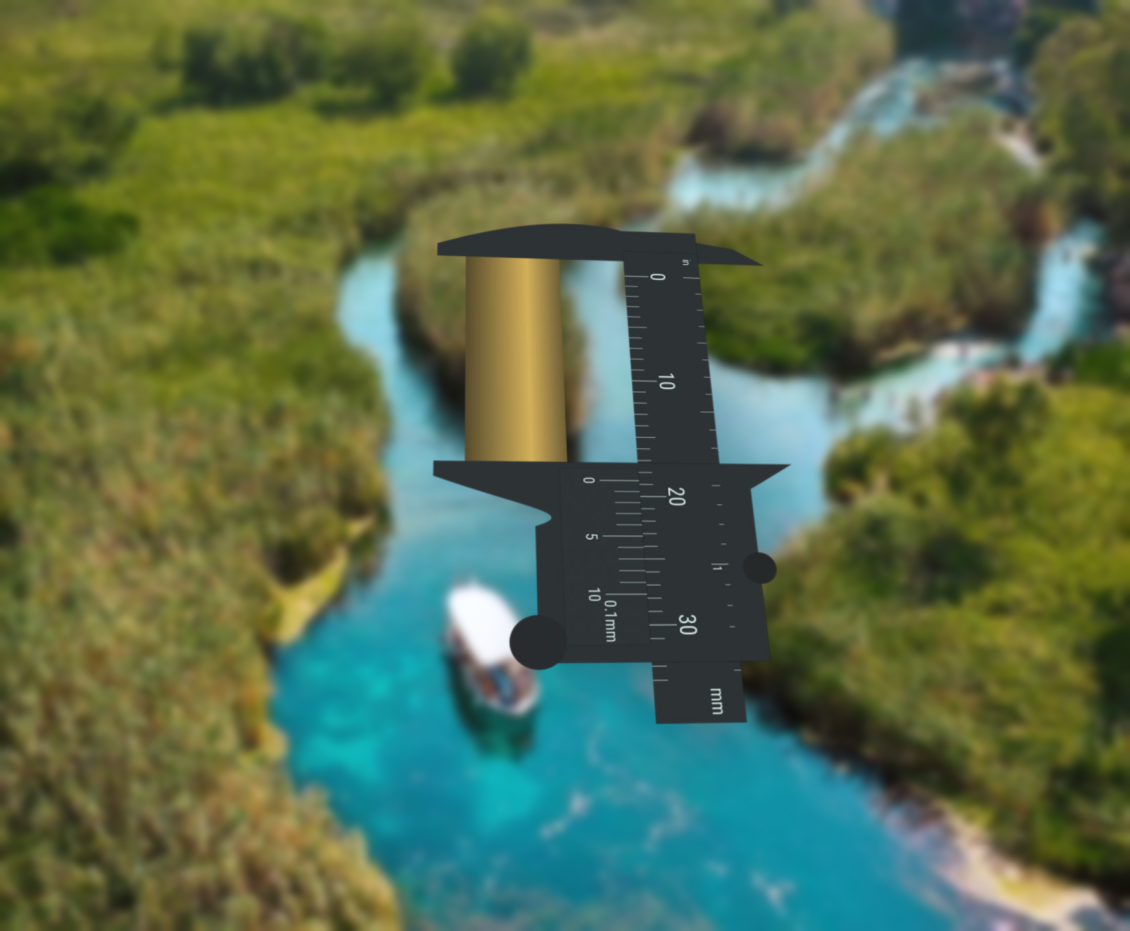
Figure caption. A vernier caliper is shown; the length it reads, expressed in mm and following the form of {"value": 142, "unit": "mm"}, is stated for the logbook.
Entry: {"value": 18.7, "unit": "mm"}
